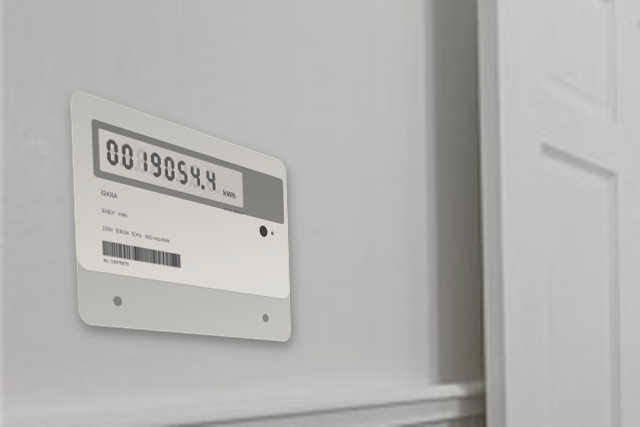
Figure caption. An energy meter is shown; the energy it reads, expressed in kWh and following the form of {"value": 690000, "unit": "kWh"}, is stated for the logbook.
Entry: {"value": 19054.4, "unit": "kWh"}
